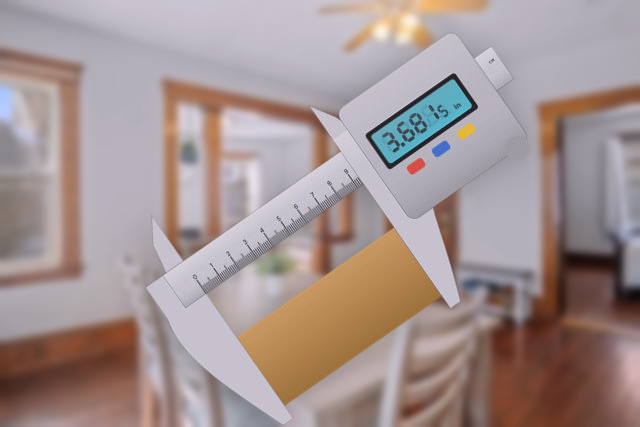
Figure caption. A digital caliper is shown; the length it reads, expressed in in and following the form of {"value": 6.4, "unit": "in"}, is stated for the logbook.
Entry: {"value": 3.6815, "unit": "in"}
